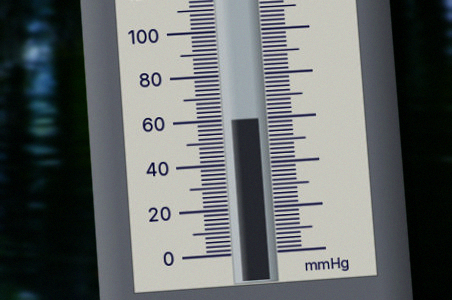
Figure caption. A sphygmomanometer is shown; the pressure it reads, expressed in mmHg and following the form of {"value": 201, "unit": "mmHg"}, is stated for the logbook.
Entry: {"value": 60, "unit": "mmHg"}
